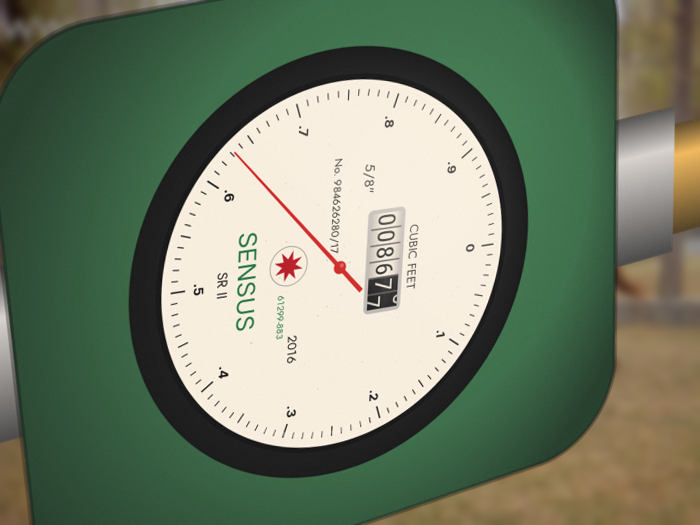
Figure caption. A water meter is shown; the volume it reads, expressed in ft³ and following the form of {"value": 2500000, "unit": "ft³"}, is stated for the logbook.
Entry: {"value": 8676.63, "unit": "ft³"}
